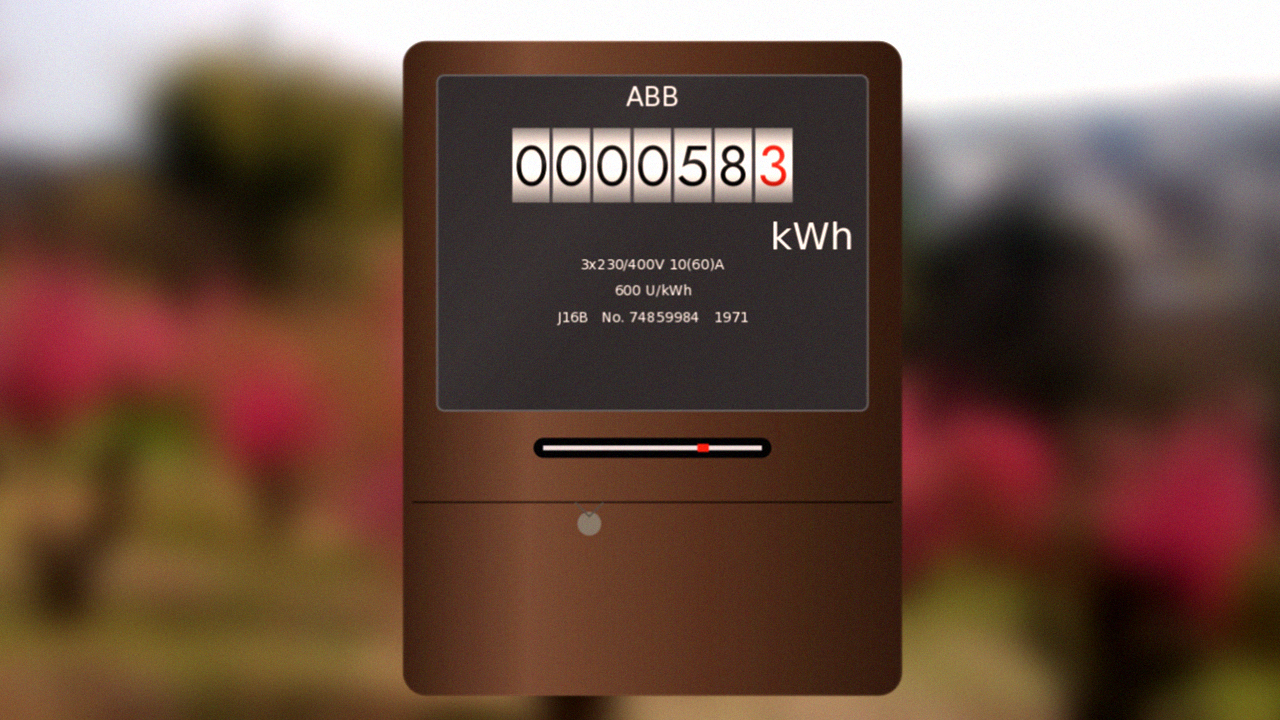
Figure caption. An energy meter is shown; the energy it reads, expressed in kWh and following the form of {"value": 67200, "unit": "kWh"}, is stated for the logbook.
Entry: {"value": 58.3, "unit": "kWh"}
